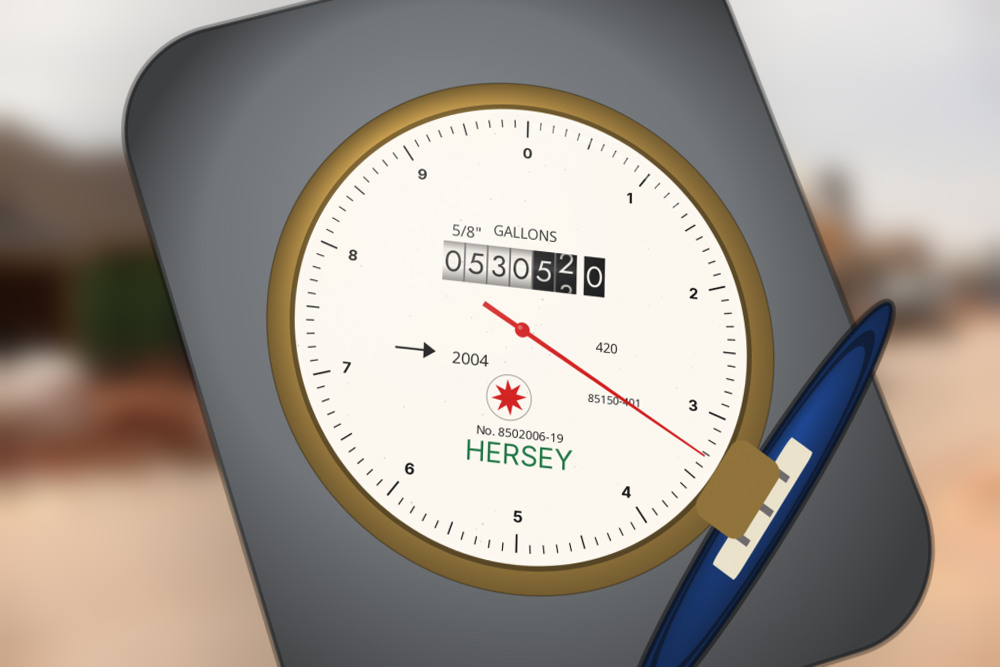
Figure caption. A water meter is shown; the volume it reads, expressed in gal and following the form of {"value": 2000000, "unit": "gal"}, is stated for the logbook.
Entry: {"value": 530523.3, "unit": "gal"}
